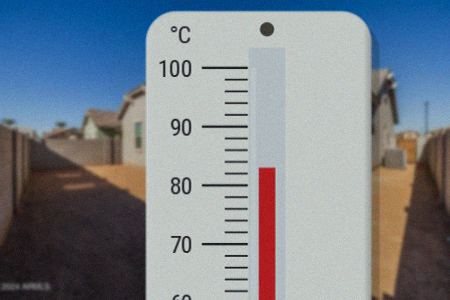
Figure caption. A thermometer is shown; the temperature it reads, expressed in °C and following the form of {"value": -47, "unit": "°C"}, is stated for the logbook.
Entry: {"value": 83, "unit": "°C"}
